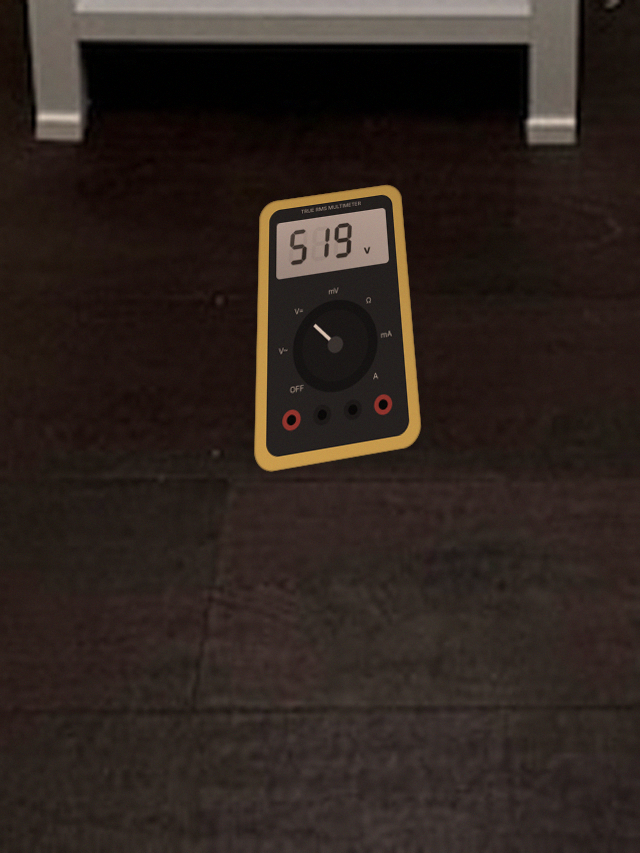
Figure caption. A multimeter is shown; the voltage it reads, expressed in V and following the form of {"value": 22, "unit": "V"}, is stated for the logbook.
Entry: {"value": 519, "unit": "V"}
